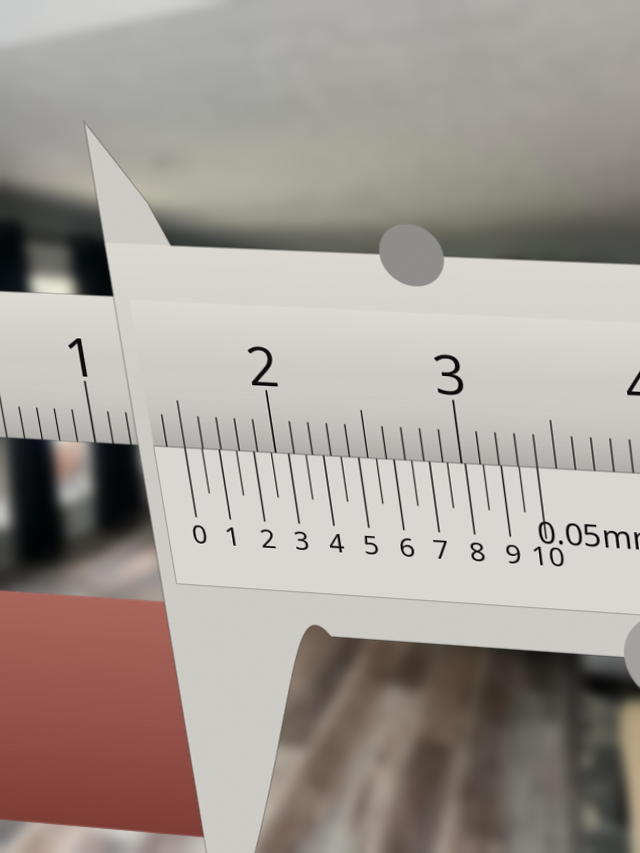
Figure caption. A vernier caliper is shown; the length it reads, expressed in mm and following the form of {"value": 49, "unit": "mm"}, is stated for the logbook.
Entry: {"value": 15.0, "unit": "mm"}
